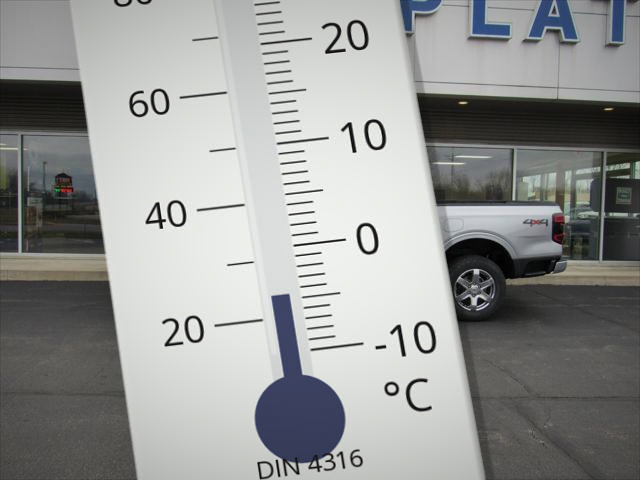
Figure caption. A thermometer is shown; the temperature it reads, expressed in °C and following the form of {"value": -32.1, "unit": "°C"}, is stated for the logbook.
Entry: {"value": -4.5, "unit": "°C"}
